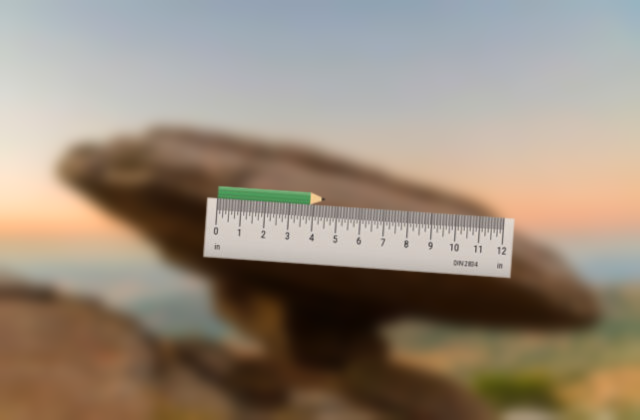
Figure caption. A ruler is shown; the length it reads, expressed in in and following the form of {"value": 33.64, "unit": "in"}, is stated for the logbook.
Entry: {"value": 4.5, "unit": "in"}
